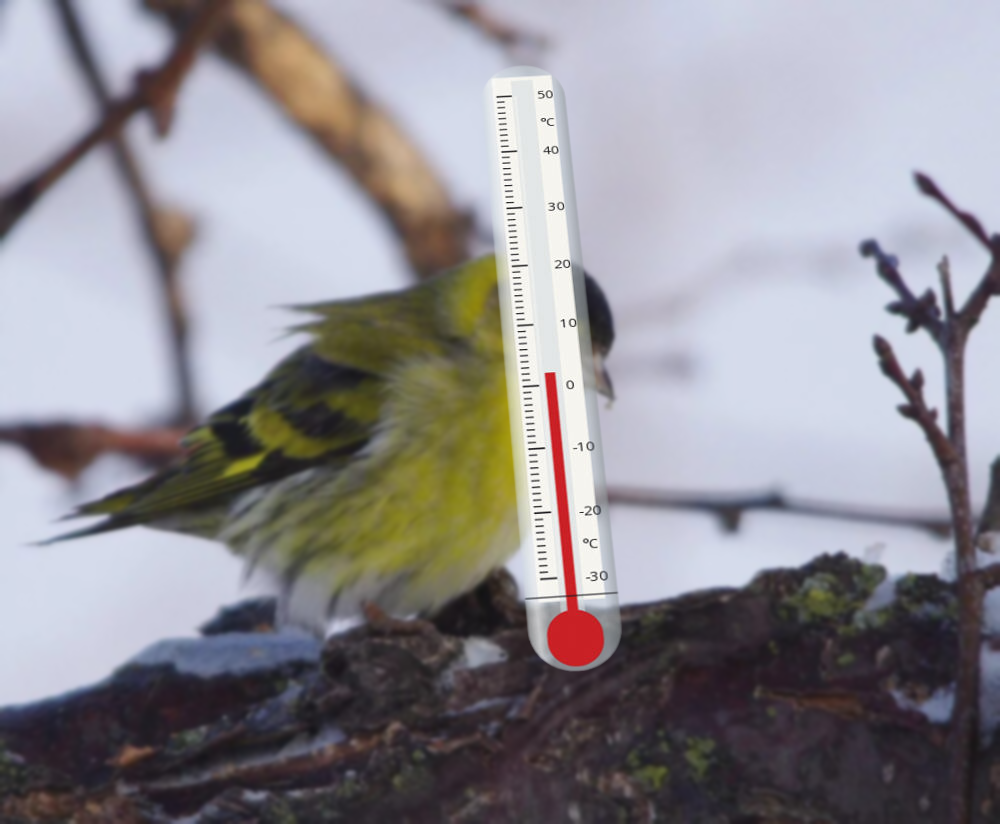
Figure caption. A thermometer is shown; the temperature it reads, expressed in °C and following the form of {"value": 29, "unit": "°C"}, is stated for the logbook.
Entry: {"value": 2, "unit": "°C"}
